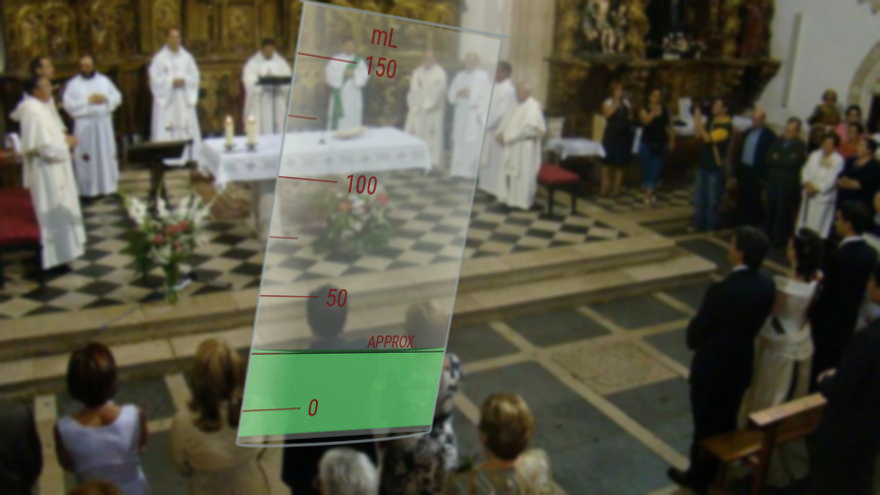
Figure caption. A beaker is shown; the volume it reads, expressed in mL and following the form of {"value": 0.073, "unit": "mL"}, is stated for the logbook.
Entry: {"value": 25, "unit": "mL"}
